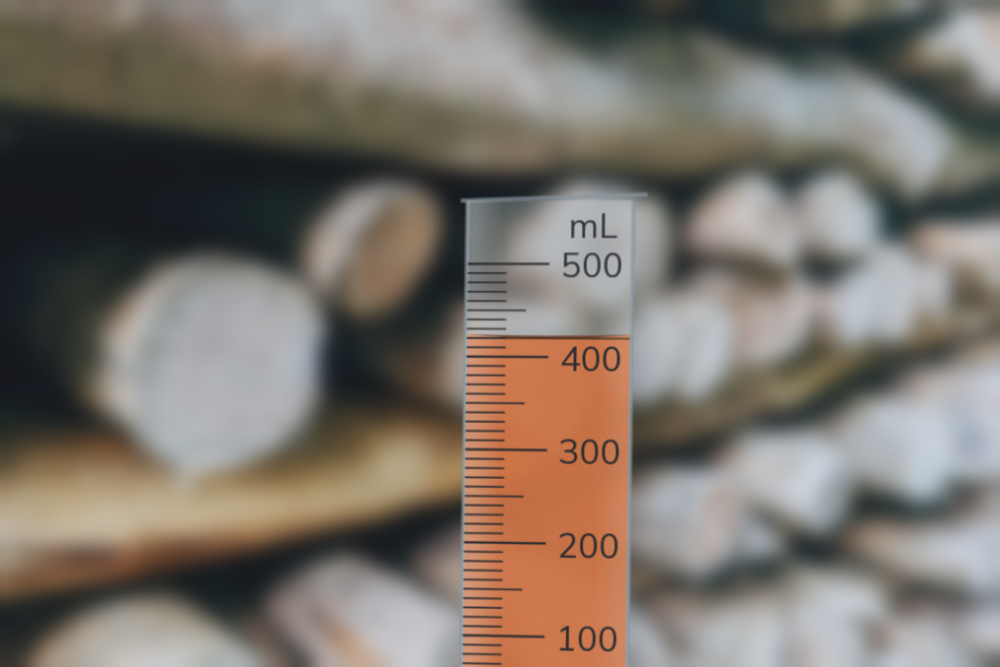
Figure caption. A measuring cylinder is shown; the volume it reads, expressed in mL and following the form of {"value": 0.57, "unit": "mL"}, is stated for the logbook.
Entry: {"value": 420, "unit": "mL"}
